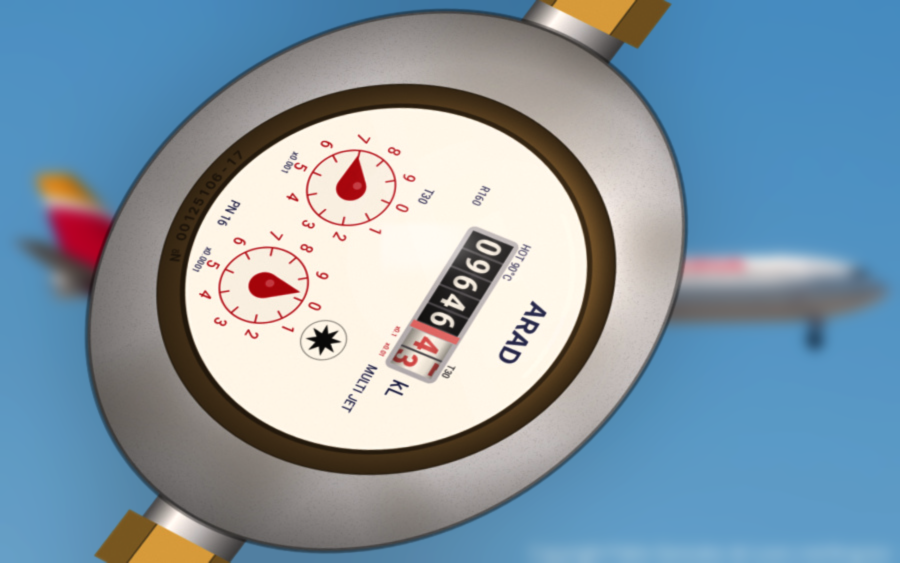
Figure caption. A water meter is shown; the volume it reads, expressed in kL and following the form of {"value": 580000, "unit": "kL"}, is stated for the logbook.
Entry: {"value": 9646.4269, "unit": "kL"}
